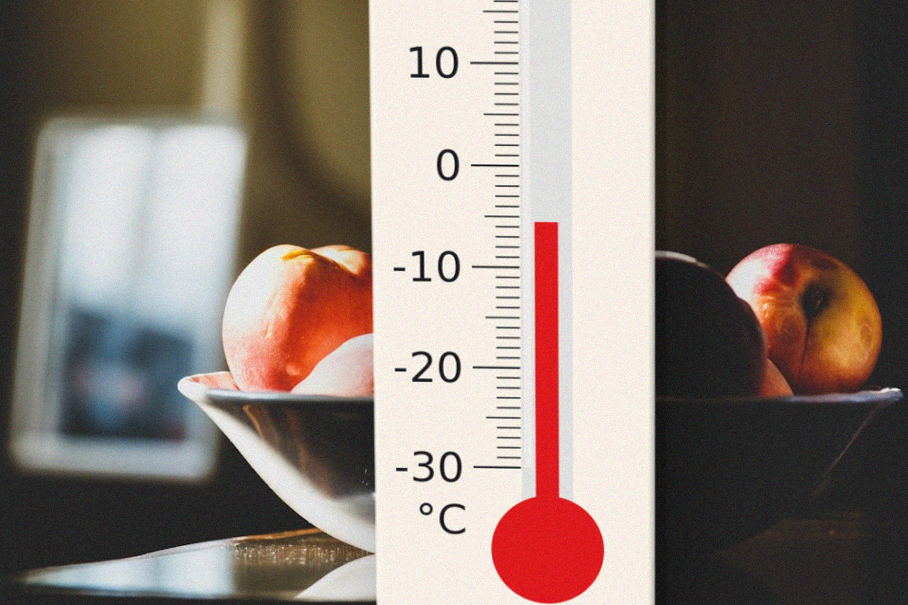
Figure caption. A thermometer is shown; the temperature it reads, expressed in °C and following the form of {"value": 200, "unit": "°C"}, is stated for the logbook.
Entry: {"value": -5.5, "unit": "°C"}
